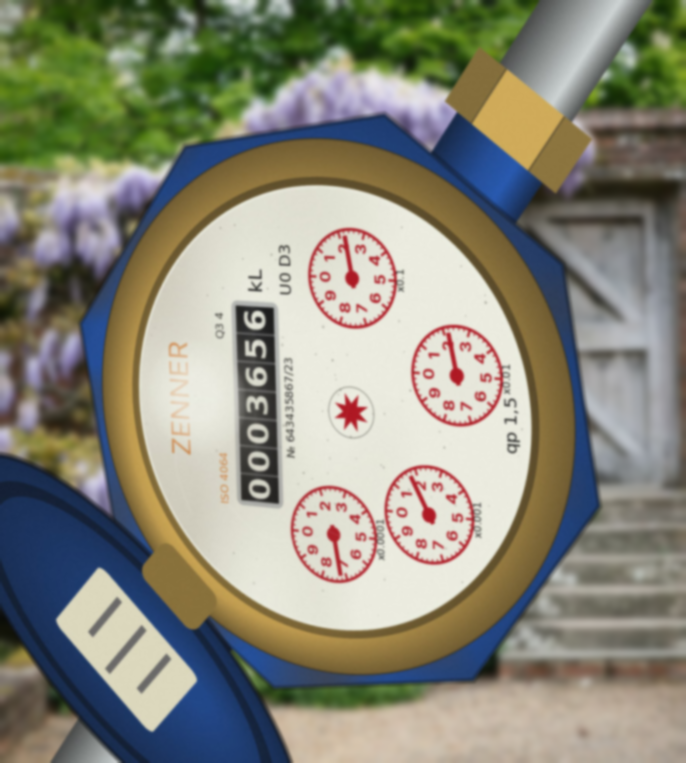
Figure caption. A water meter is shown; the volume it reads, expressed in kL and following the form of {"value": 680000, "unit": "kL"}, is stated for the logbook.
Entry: {"value": 3656.2217, "unit": "kL"}
